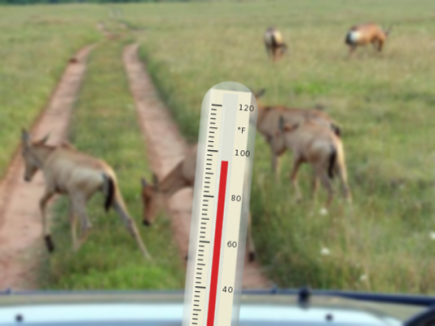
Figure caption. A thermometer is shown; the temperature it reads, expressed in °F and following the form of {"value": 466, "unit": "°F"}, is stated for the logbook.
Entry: {"value": 96, "unit": "°F"}
